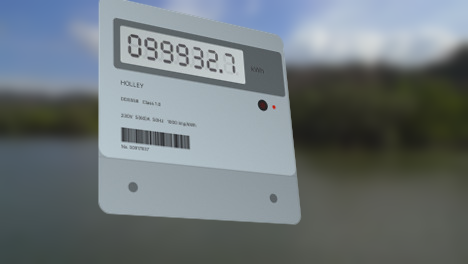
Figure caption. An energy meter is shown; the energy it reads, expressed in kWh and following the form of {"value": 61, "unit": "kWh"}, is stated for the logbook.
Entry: {"value": 99932.7, "unit": "kWh"}
